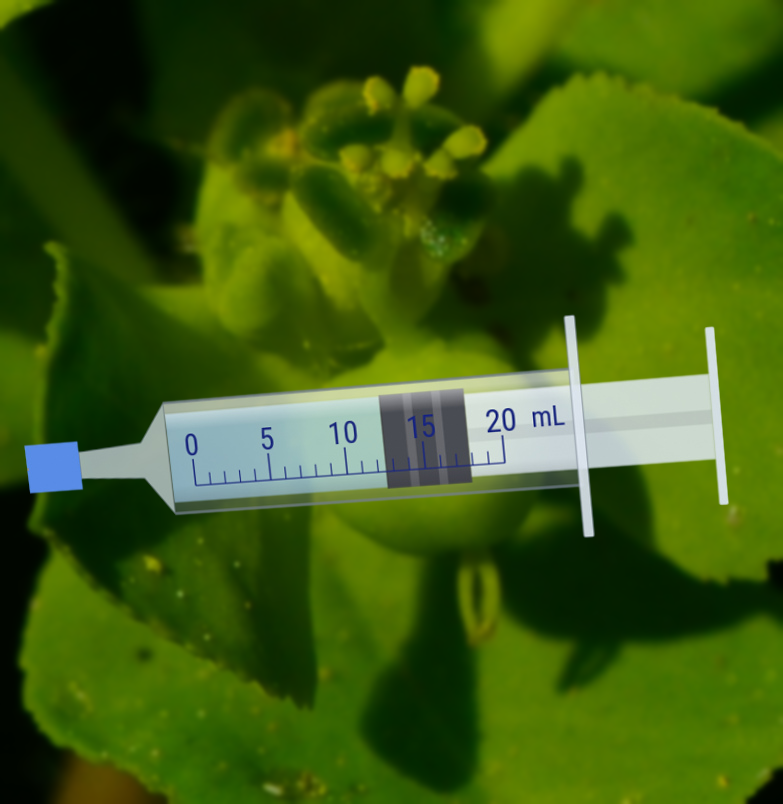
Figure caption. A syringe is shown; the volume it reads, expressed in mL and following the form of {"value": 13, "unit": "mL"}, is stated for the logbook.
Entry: {"value": 12.5, "unit": "mL"}
